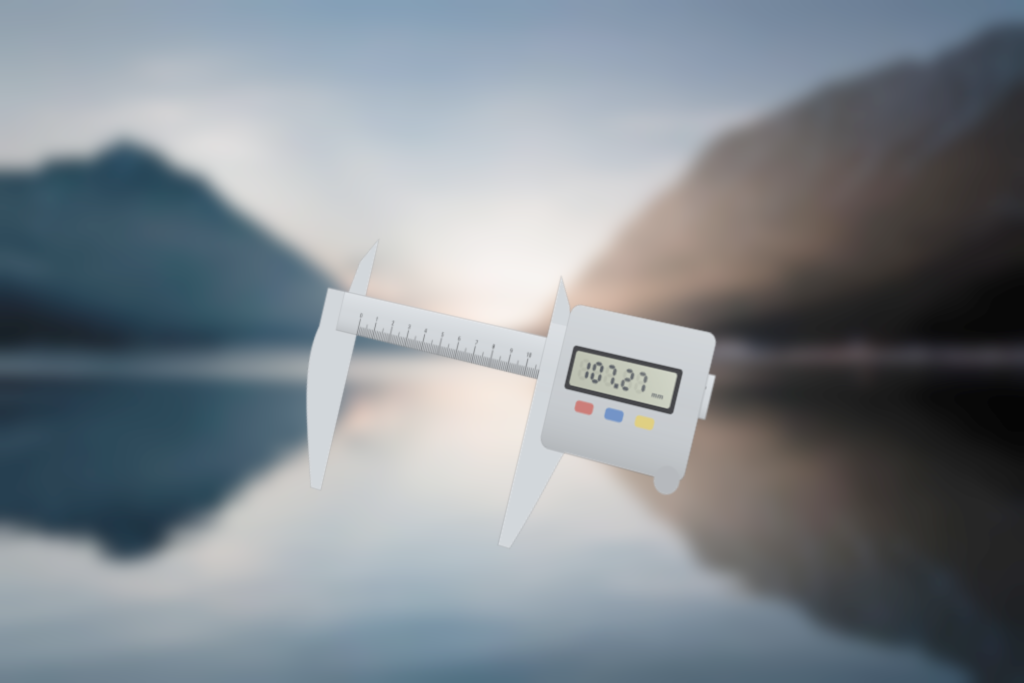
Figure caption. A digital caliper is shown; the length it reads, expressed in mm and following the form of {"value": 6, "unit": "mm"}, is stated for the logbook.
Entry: {"value": 107.27, "unit": "mm"}
